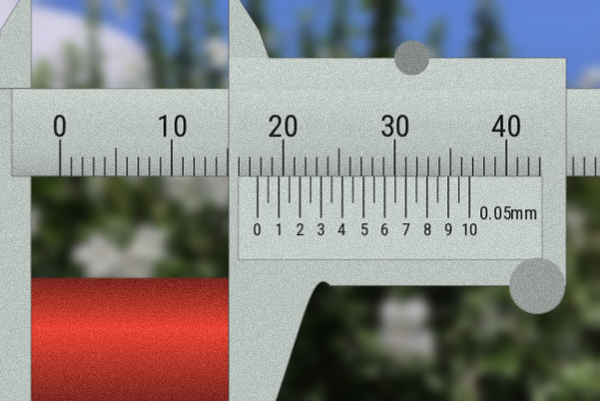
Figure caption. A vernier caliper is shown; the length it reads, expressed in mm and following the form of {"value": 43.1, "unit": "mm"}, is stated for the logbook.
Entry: {"value": 17.7, "unit": "mm"}
